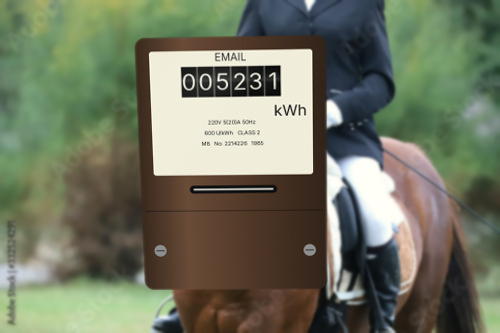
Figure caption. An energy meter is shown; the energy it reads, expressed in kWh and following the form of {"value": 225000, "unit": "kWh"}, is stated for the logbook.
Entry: {"value": 5231, "unit": "kWh"}
